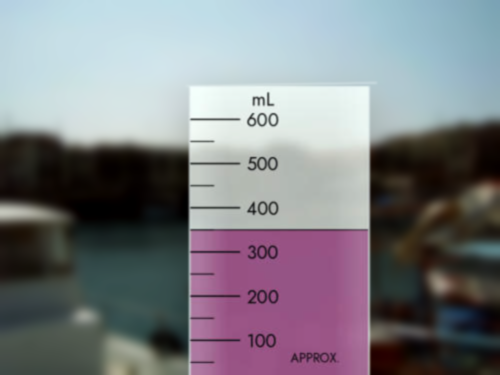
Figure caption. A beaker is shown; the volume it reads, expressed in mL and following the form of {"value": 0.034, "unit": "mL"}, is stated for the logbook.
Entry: {"value": 350, "unit": "mL"}
